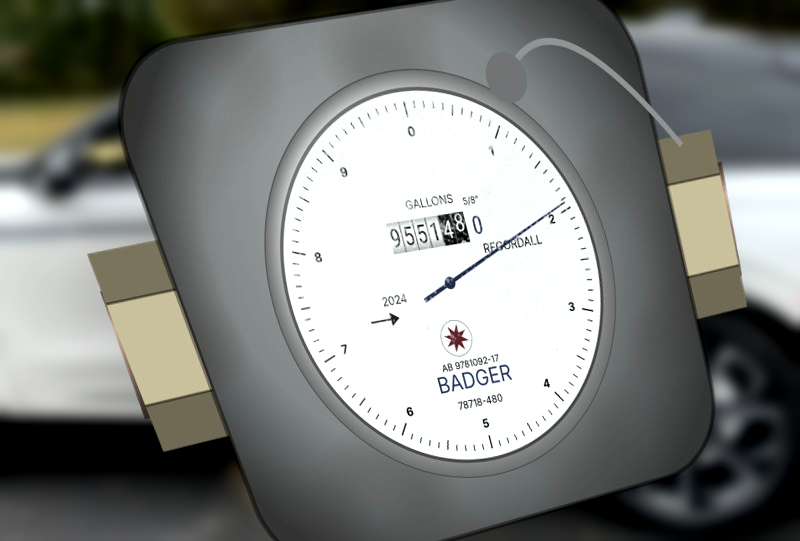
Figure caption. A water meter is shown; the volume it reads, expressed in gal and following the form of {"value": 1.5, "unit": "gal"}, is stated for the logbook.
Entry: {"value": 9551481.9, "unit": "gal"}
